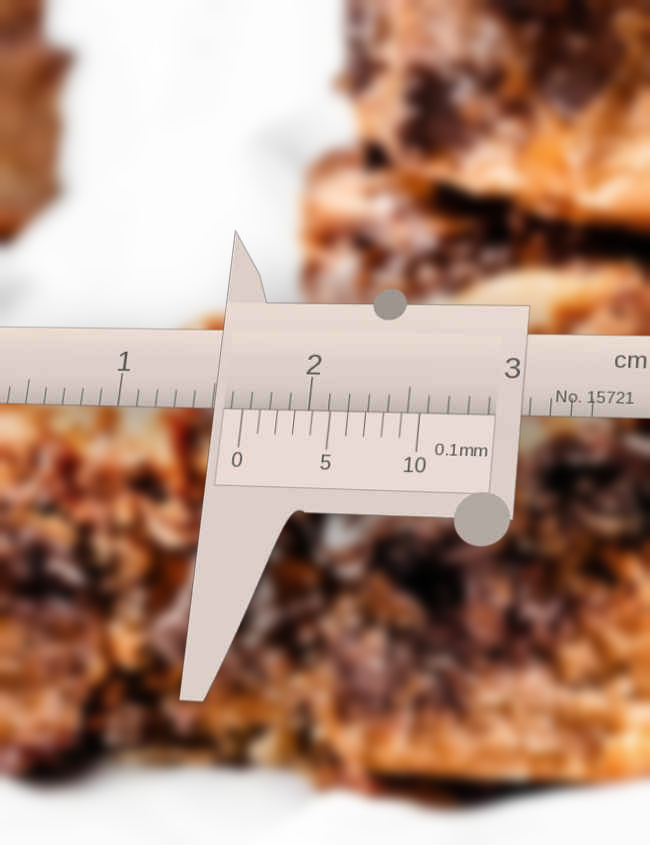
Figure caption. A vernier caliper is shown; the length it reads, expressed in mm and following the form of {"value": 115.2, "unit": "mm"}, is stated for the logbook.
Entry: {"value": 16.6, "unit": "mm"}
